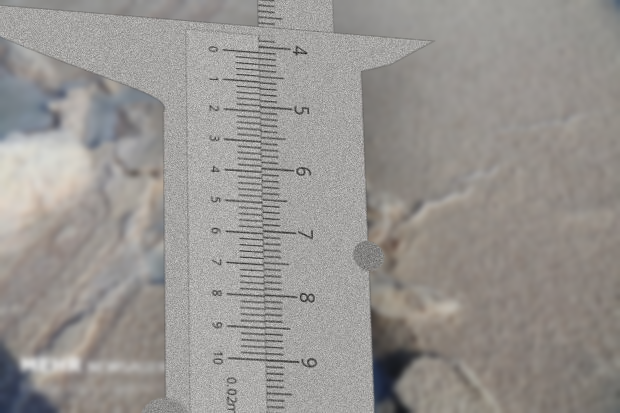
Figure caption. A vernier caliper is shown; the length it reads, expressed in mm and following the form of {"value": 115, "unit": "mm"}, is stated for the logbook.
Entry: {"value": 41.0, "unit": "mm"}
